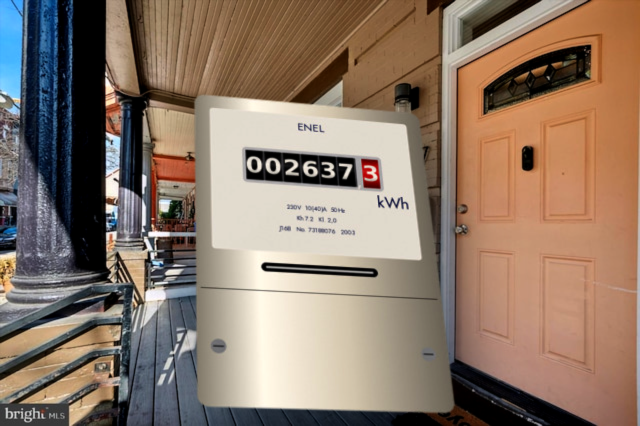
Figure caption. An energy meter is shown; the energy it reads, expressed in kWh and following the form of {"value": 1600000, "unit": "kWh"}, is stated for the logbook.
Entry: {"value": 2637.3, "unit": "kWh"}
